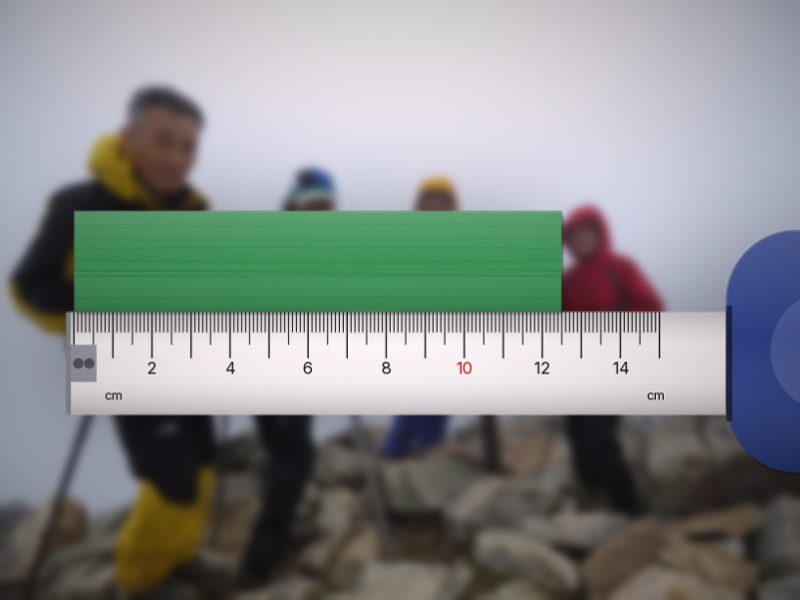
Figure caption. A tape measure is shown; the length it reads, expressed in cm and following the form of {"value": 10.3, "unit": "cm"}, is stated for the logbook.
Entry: {"value": 12.5, "unit": "cm"}
